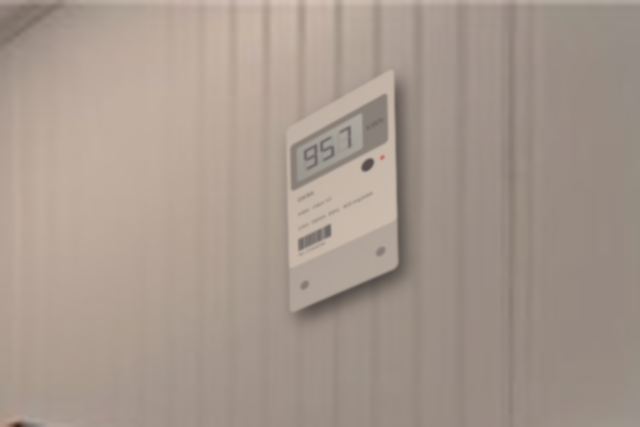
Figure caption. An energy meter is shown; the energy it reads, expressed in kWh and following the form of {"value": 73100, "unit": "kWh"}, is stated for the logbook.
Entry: {"value": 957, "unit": "kWh"}
